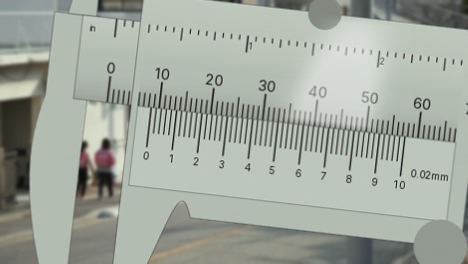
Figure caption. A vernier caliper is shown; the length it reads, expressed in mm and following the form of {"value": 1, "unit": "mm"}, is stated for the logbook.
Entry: {"value": 8.5, "unit": "mm"}
